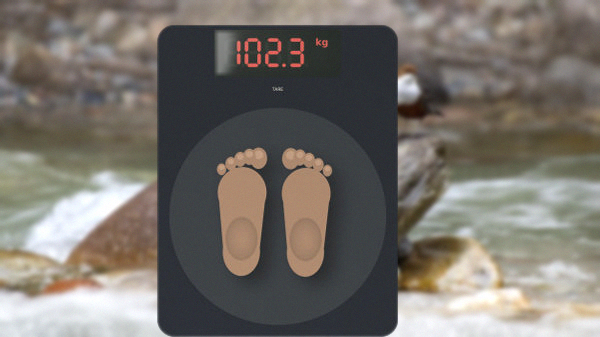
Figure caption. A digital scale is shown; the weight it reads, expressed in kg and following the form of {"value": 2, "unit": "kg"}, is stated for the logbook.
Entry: {"value": 102.3, "unit": "kg"}
